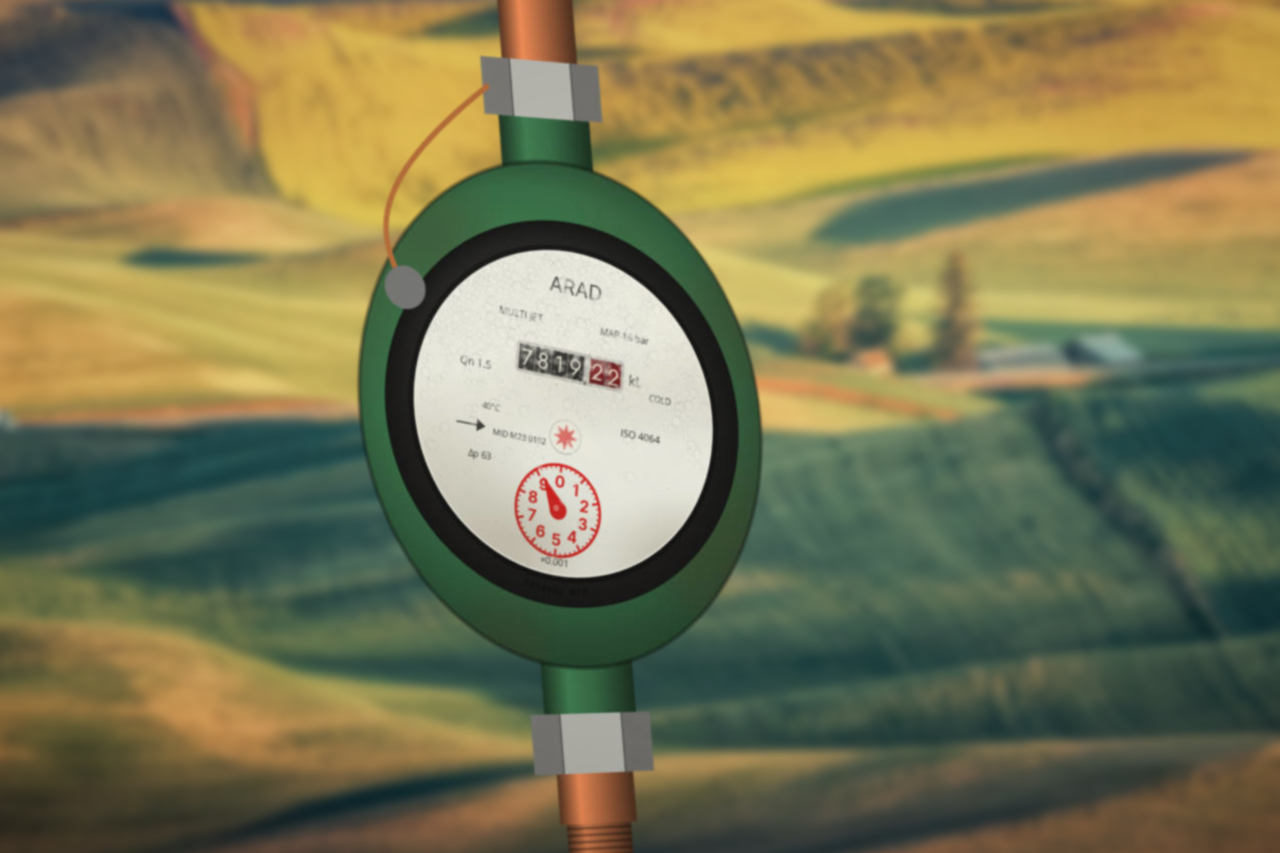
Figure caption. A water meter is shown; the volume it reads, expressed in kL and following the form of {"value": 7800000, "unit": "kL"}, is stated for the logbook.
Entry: {"value": 7819.219, "unit": "kL"}
